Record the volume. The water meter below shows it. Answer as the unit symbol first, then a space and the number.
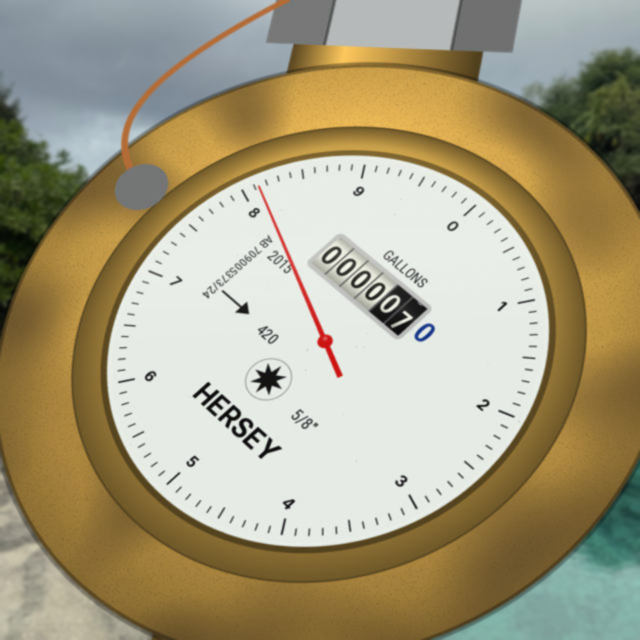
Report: gal 68.1
